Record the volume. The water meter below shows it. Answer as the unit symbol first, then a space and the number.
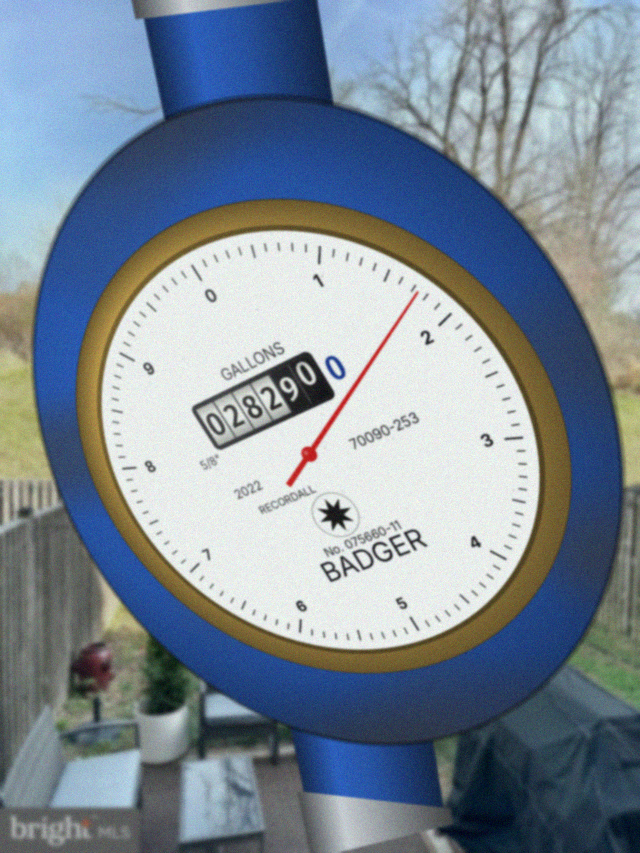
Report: gal 282901.7
